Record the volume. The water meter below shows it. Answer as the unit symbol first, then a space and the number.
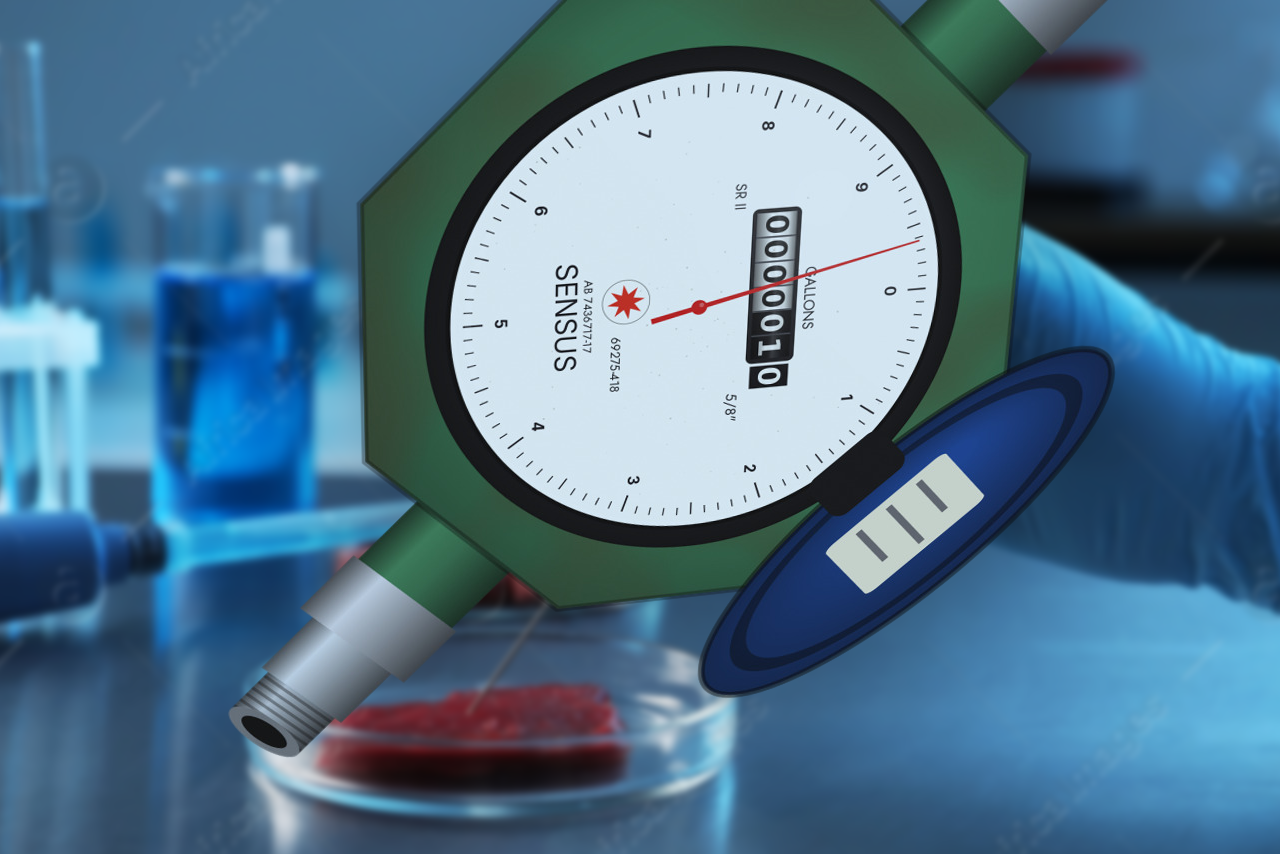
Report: gal 9.6
